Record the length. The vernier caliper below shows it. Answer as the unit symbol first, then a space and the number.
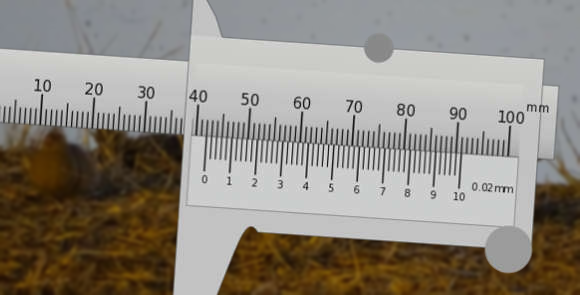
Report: mm 42.0
